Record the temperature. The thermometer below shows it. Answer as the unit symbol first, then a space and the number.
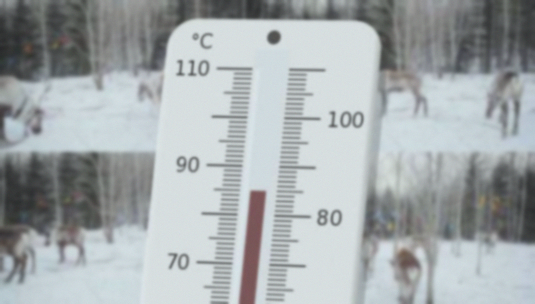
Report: °C 85
